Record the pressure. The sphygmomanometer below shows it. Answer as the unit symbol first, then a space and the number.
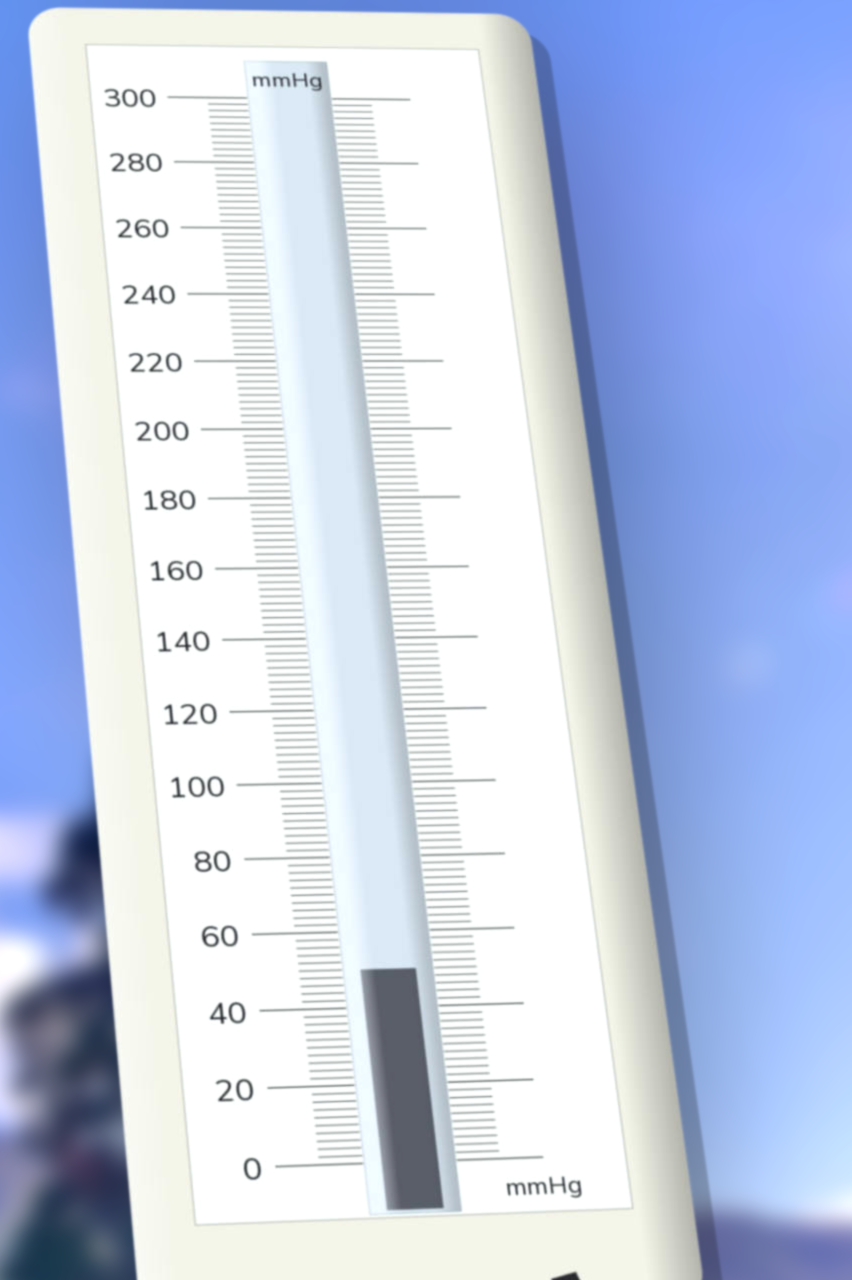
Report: mmHg 50
